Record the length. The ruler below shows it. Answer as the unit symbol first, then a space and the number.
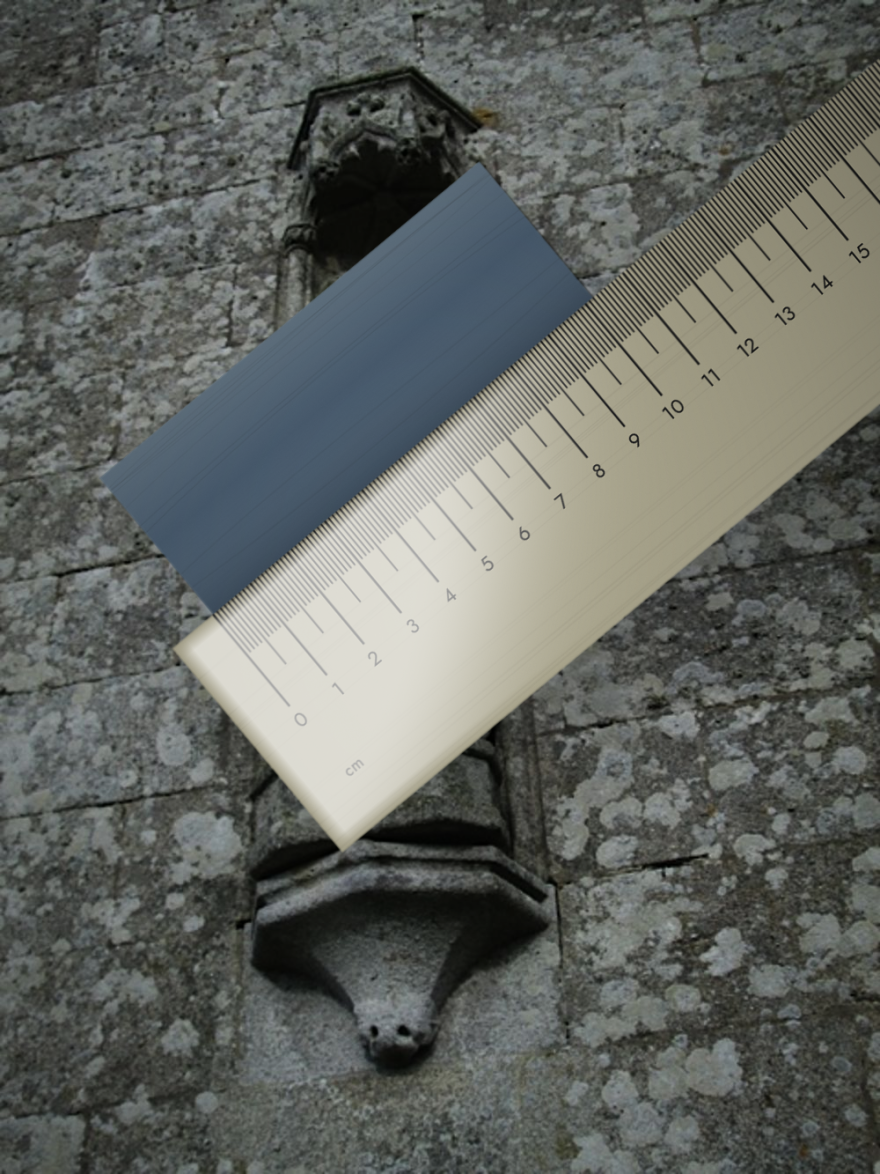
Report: cm 10.2
